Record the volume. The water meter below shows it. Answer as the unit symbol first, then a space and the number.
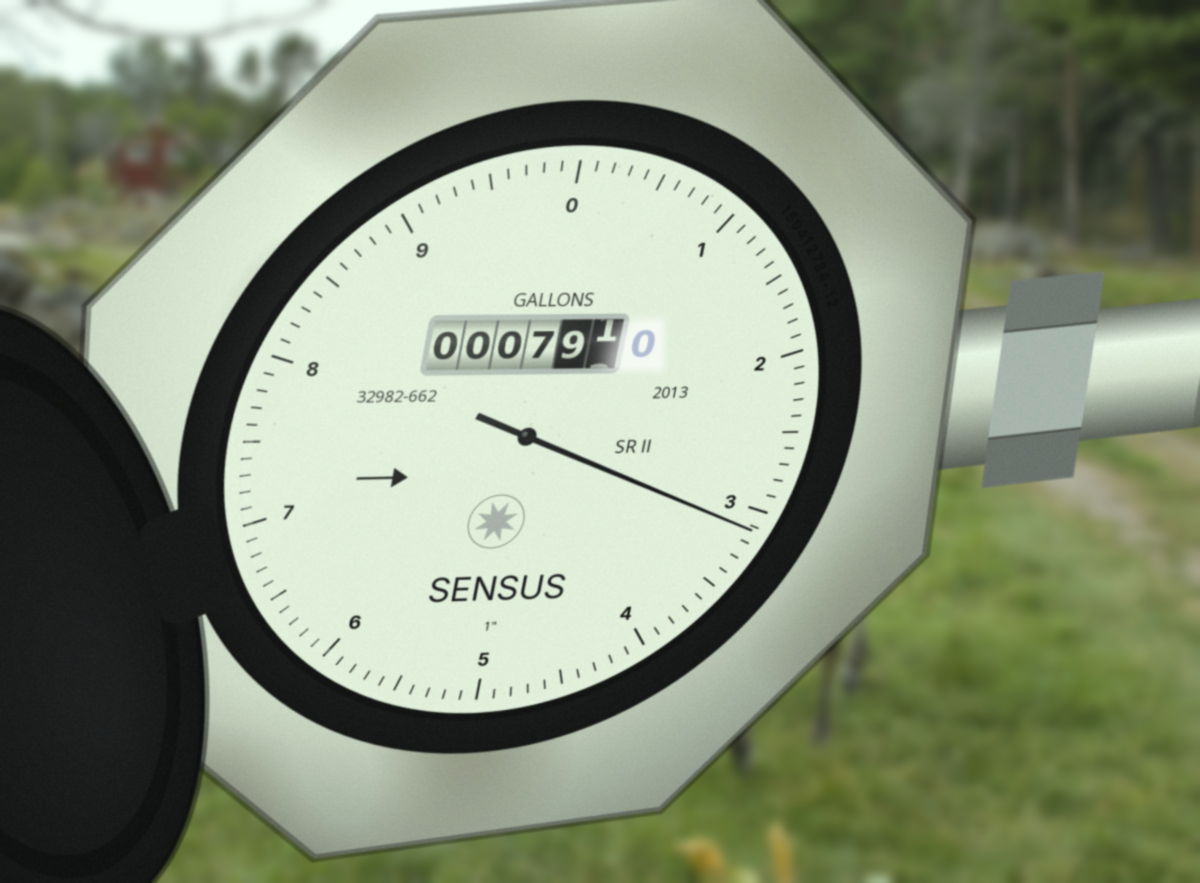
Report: gal 7913.1
